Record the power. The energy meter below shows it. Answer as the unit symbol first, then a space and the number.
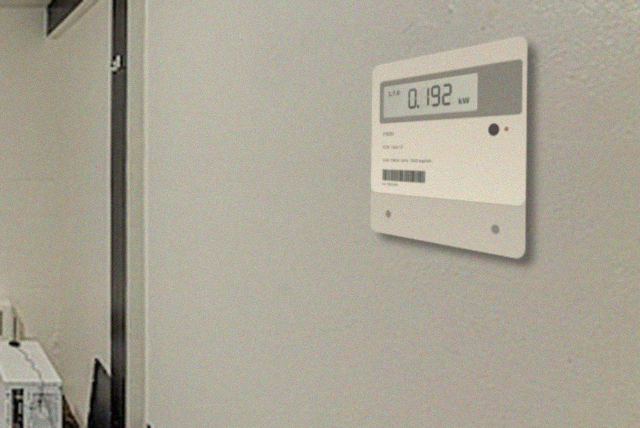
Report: kW 0.192
